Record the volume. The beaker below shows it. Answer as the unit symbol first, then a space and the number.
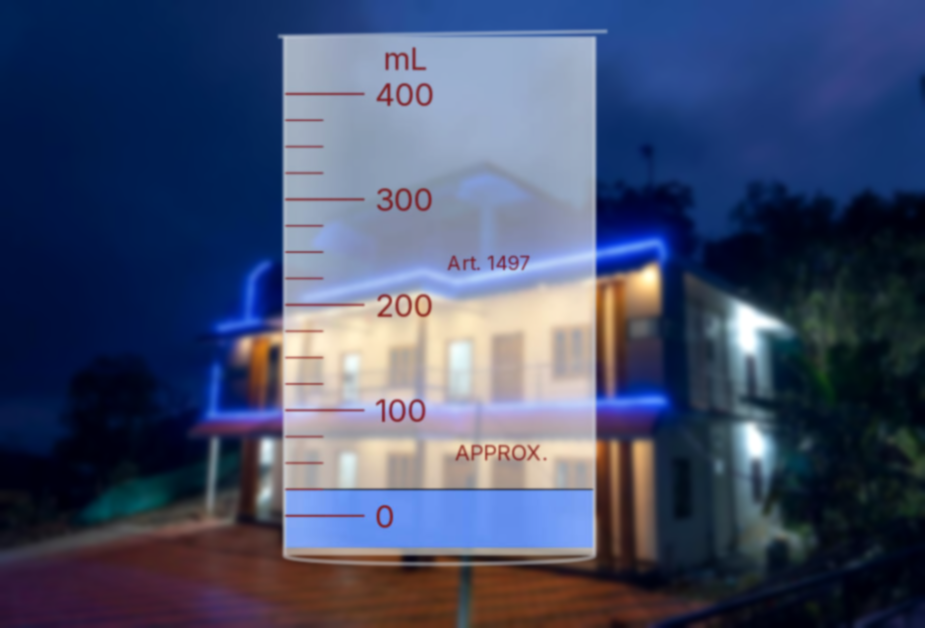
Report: mL 25
